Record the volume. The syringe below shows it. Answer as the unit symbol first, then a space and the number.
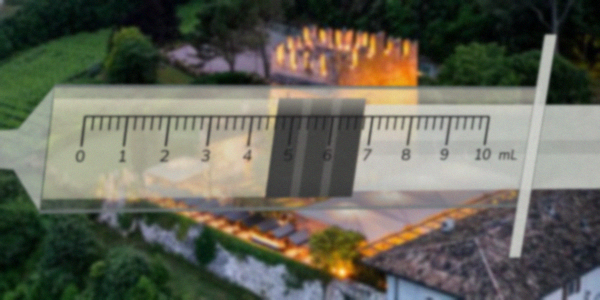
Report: mL 4.6
